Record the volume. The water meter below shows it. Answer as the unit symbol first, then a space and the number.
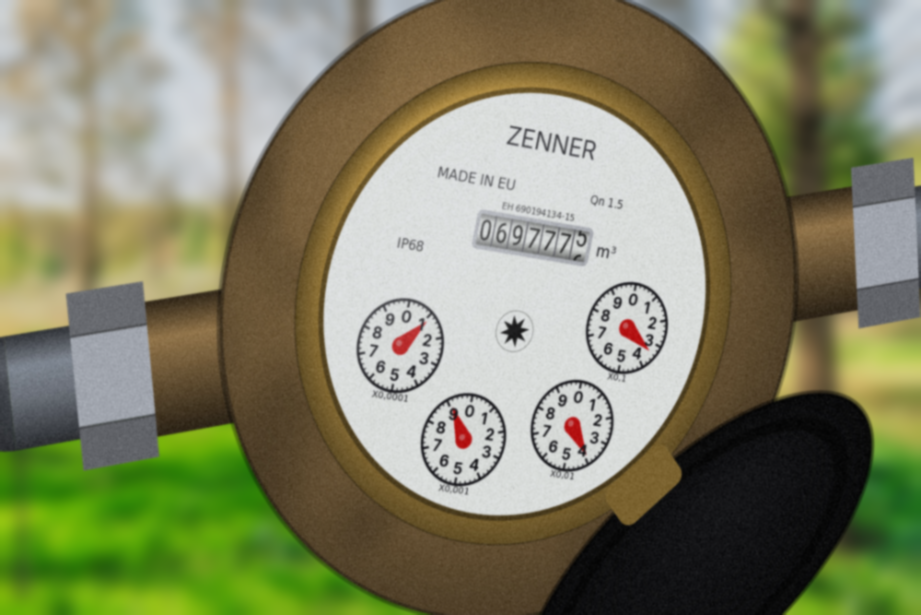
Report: m³ 697775.3391
